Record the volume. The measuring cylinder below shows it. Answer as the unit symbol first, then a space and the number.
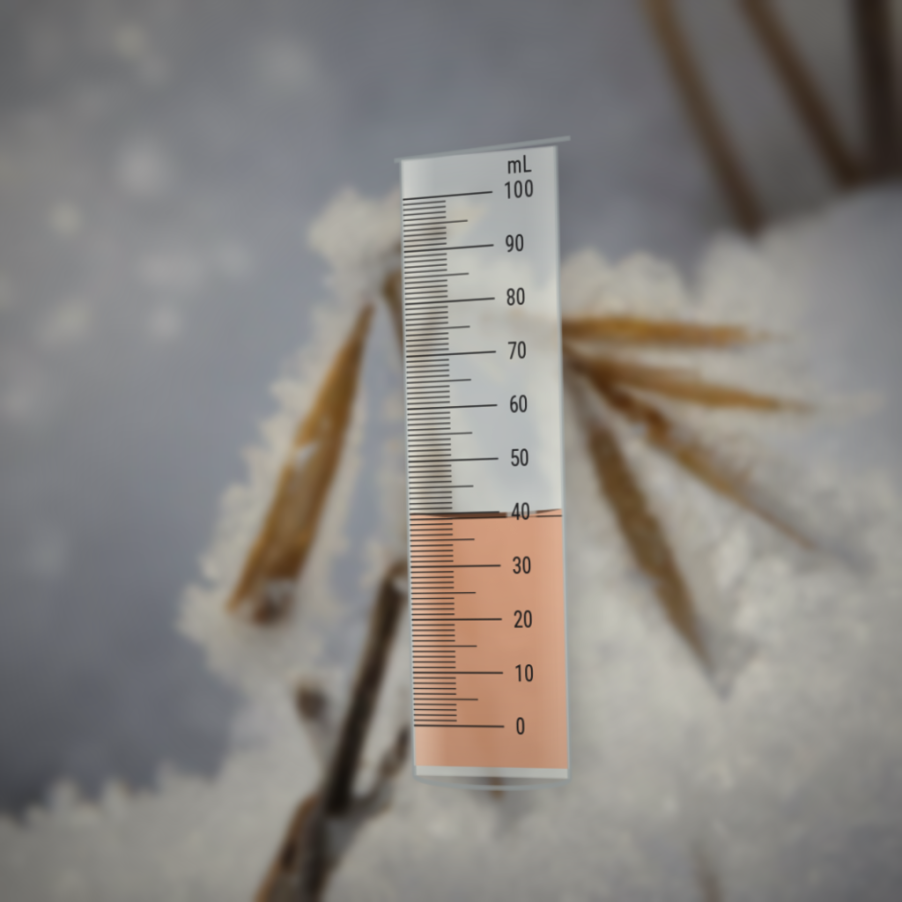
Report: mL 39
